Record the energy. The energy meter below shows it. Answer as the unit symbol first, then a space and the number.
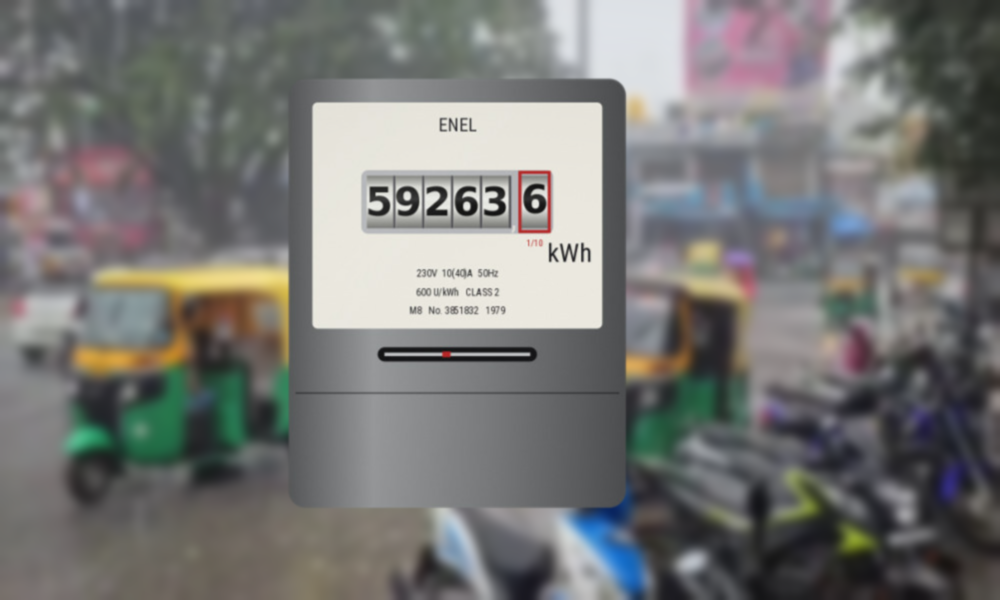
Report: kWh 59263.6
